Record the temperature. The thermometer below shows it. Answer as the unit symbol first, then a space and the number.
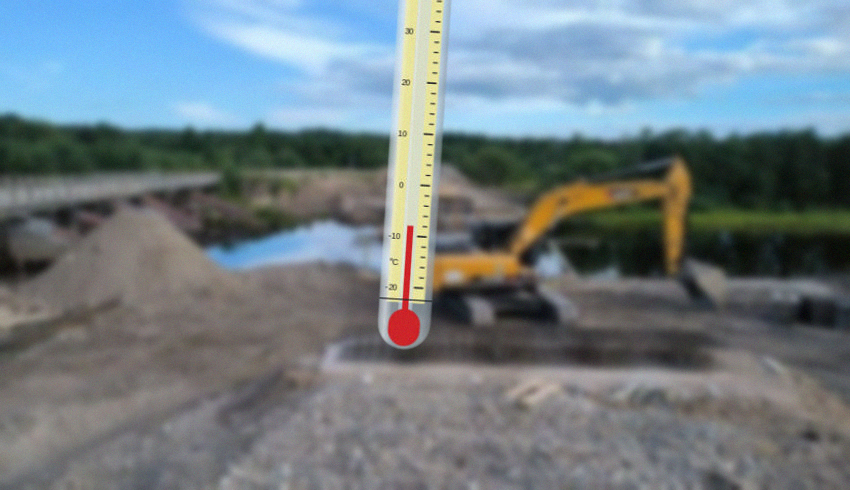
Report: °C -8
